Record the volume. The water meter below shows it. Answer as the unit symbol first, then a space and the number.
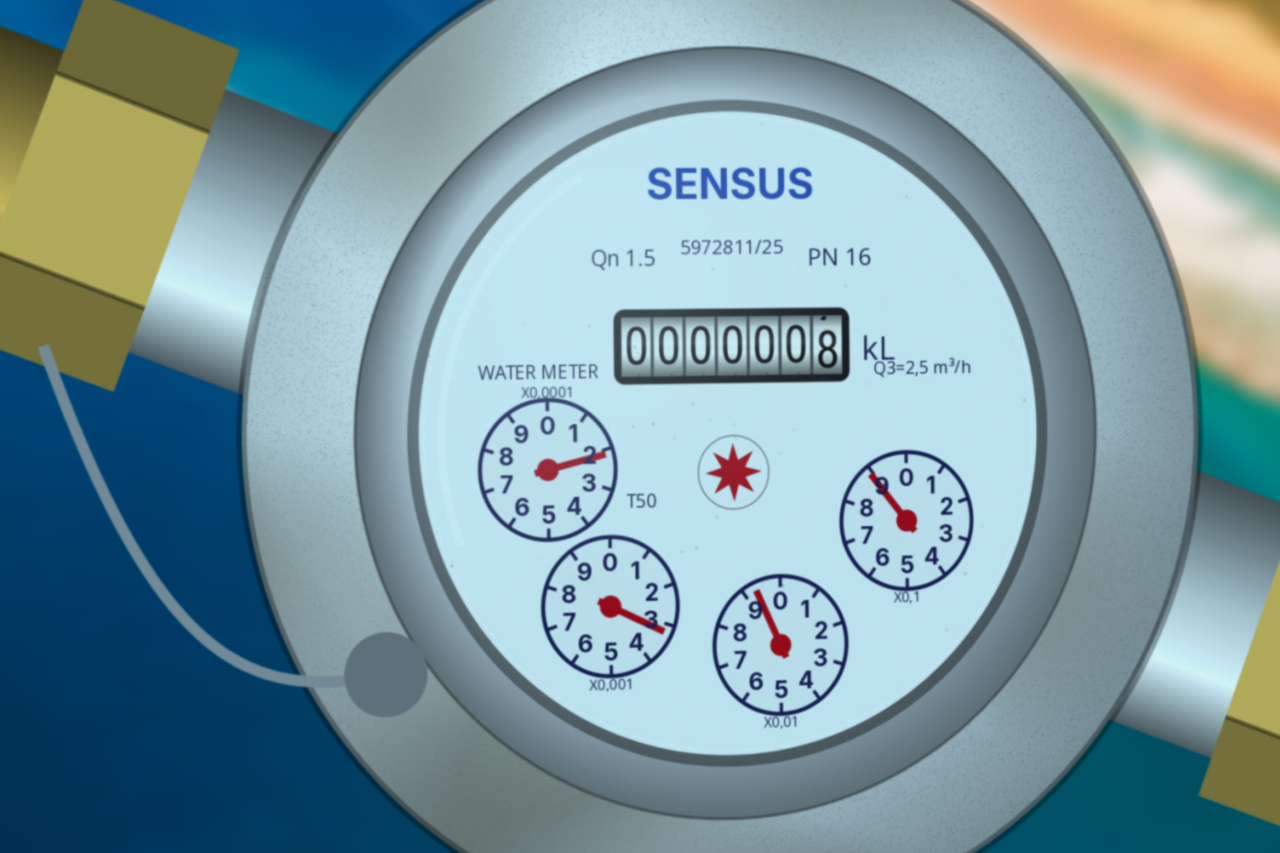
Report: kL 7.8932
